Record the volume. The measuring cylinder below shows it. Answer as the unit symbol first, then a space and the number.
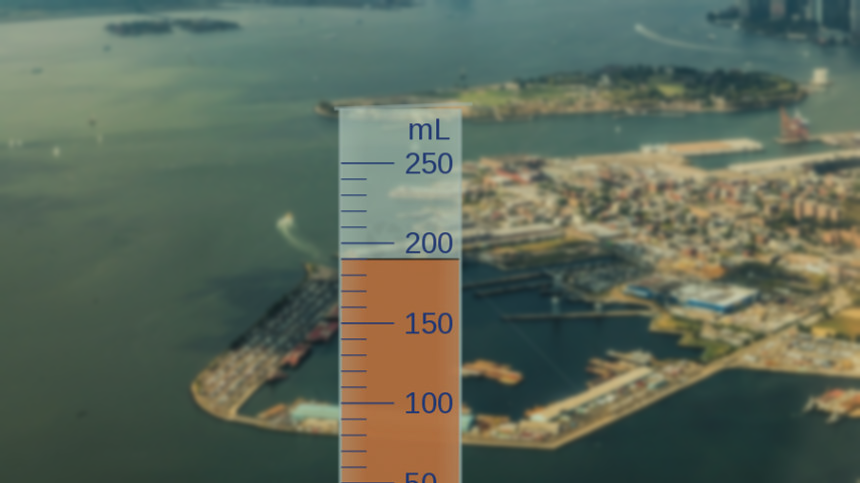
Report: mL 190
